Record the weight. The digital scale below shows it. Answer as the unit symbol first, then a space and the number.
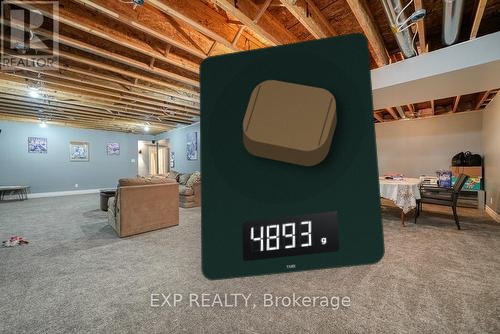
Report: g 4893
